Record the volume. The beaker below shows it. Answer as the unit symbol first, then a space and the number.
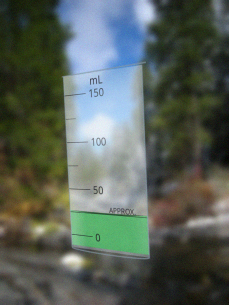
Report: mL 25
